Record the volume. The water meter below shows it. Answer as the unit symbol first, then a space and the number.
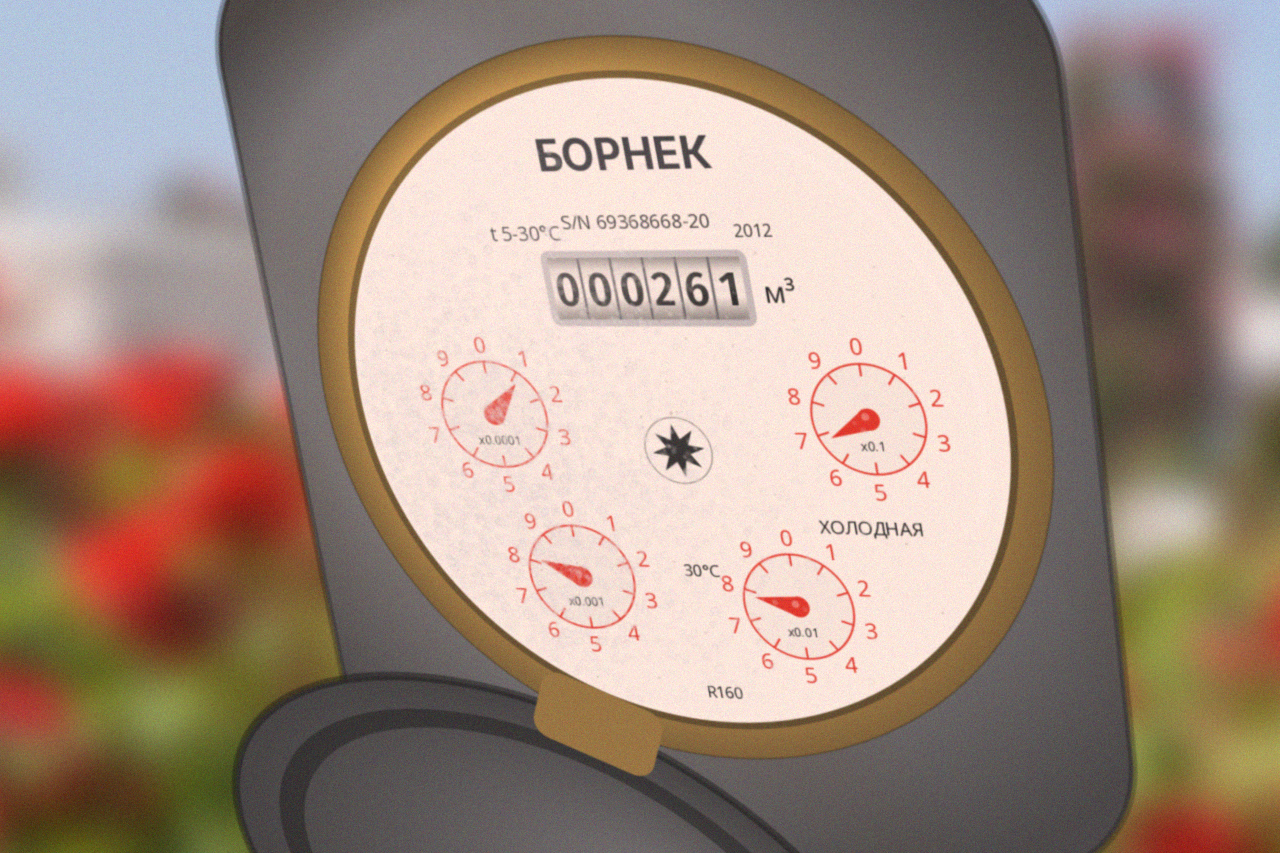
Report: m³ 261.6781
